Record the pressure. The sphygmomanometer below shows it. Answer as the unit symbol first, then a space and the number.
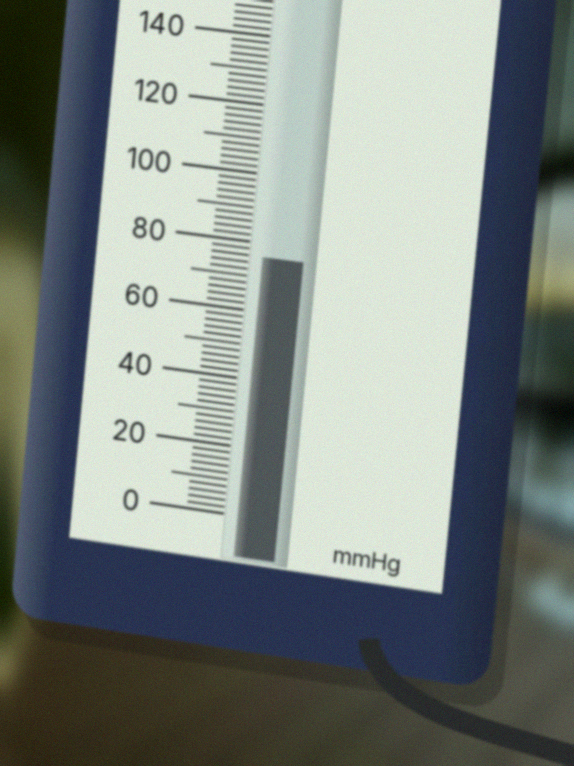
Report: mmHg 76
